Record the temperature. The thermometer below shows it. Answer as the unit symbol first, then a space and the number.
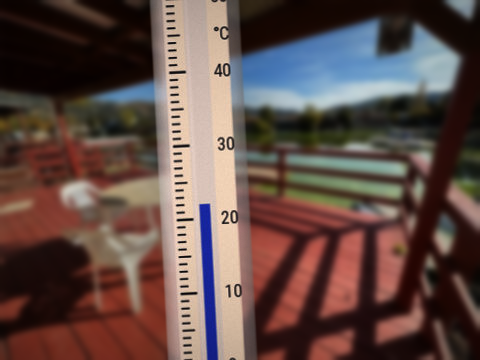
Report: °C 22
